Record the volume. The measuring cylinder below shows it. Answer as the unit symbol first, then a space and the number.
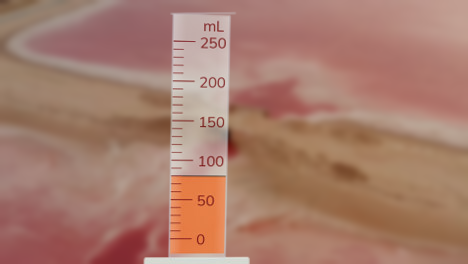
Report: mL 80
